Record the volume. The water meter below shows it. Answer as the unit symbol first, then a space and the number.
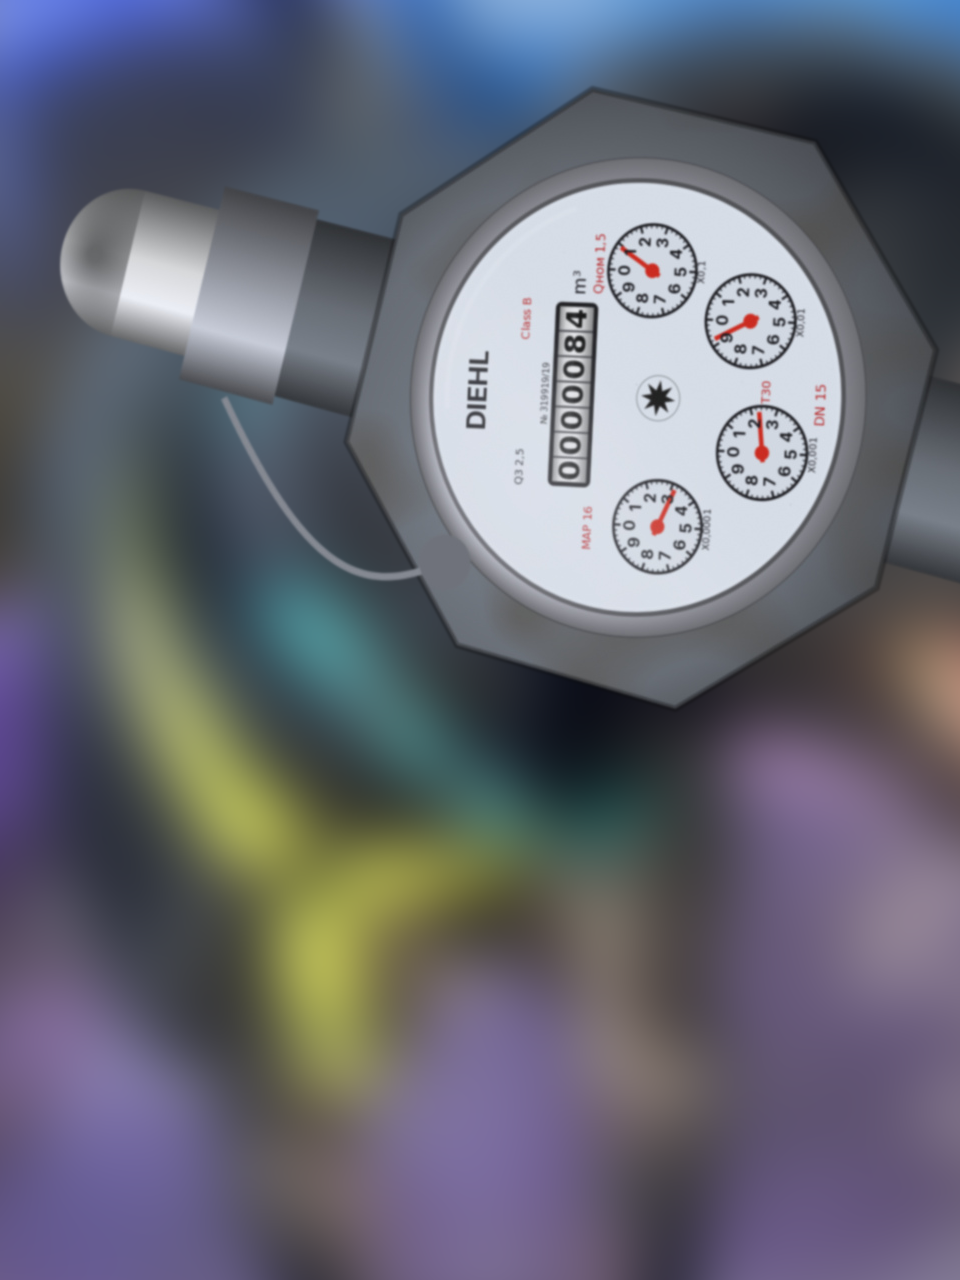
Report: m³ 84.0923
